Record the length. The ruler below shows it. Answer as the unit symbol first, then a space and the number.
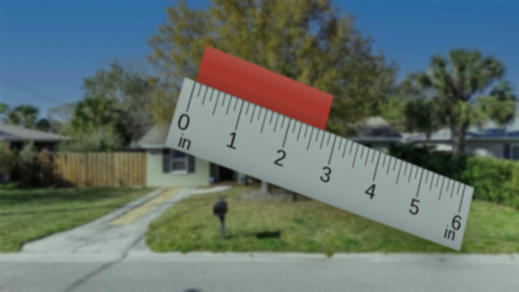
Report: in 2.75
